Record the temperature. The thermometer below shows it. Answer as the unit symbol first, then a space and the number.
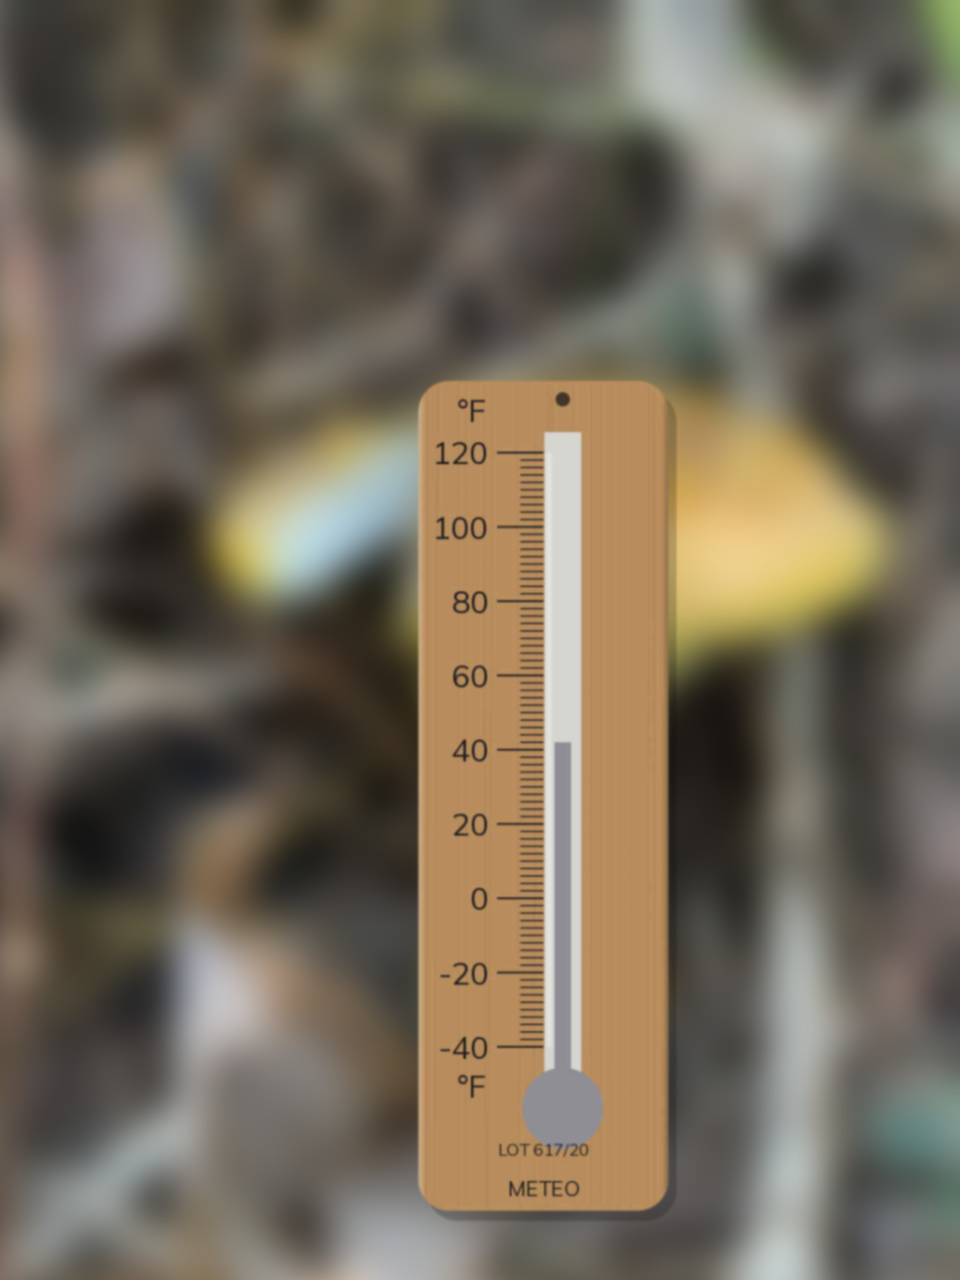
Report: °F 42
